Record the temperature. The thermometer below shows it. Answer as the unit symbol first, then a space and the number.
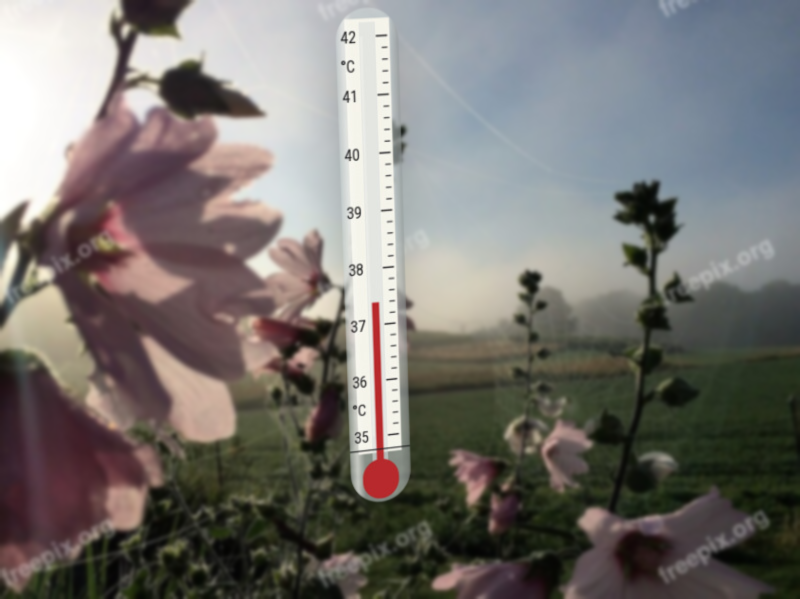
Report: °C 37.4
